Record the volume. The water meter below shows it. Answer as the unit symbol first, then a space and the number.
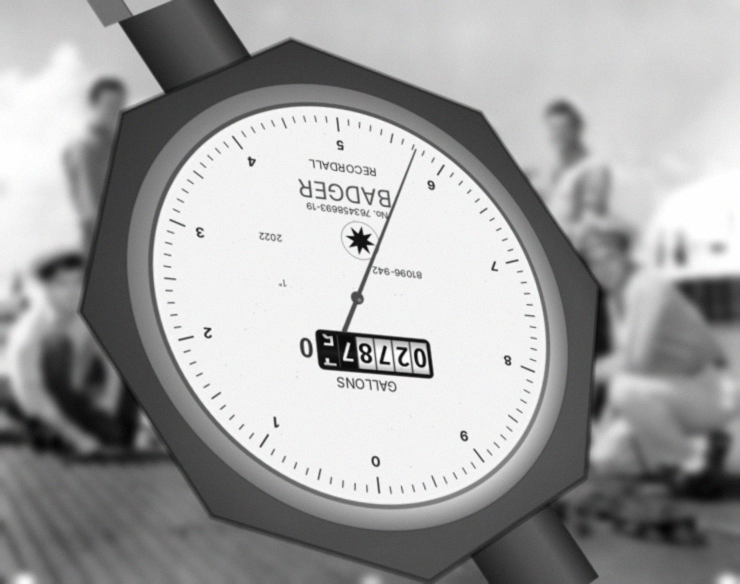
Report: gal 278745.7
